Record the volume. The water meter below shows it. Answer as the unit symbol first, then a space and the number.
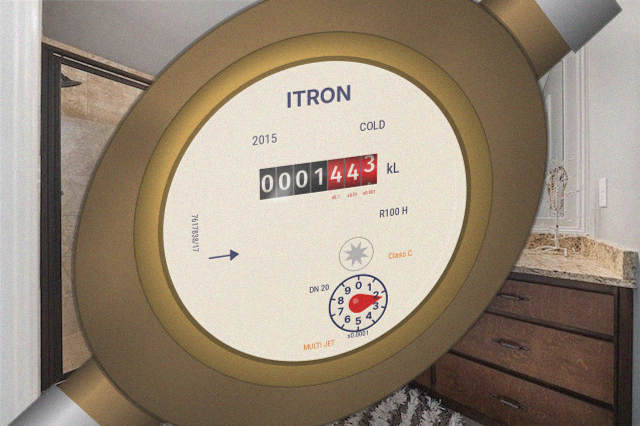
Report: kL 1.4432
